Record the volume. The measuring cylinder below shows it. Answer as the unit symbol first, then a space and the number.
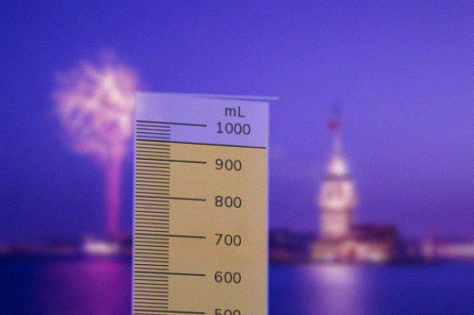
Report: mL 950
